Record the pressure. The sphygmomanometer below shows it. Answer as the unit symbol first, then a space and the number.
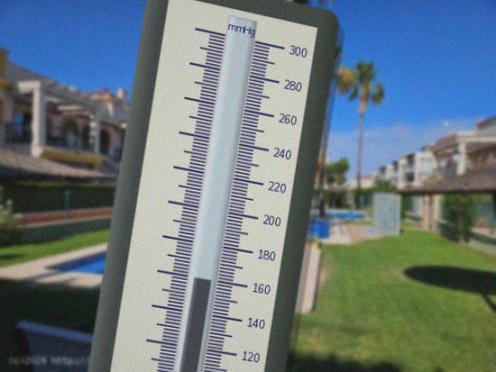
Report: mmHg 160
